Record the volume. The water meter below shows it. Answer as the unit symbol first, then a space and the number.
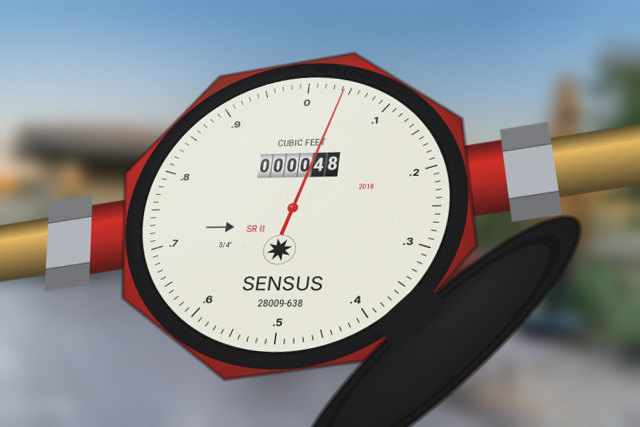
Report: ft³ 48.04
